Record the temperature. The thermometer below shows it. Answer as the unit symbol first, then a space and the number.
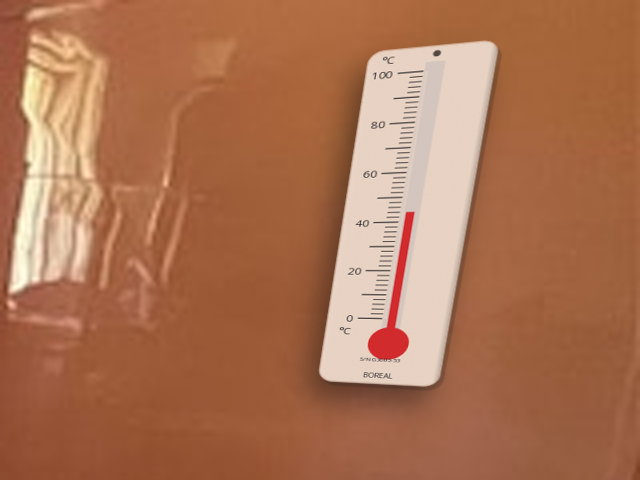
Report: °C 44
